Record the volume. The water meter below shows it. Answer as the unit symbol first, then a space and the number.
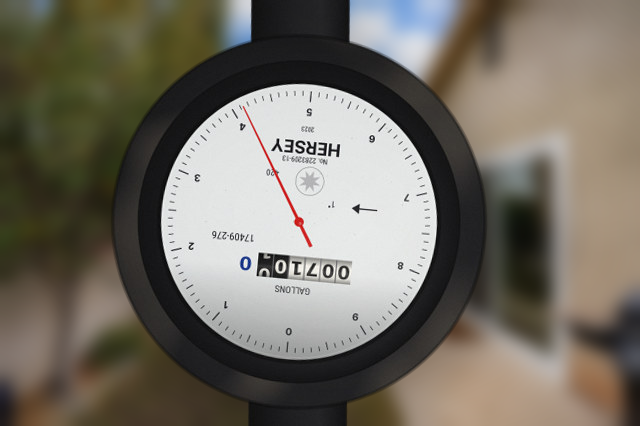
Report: gal 71004.1
